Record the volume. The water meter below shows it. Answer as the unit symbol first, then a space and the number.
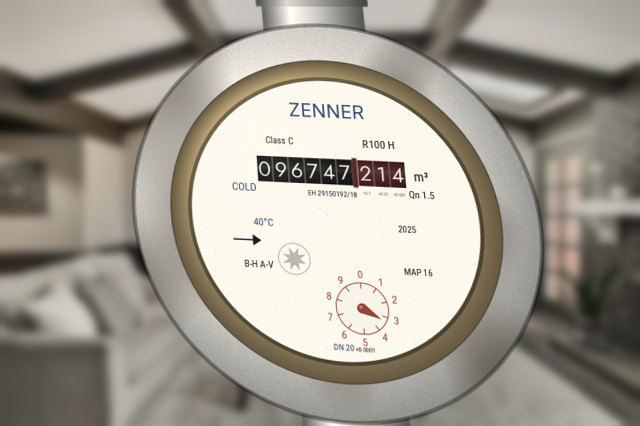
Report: m³ 96747.2143
